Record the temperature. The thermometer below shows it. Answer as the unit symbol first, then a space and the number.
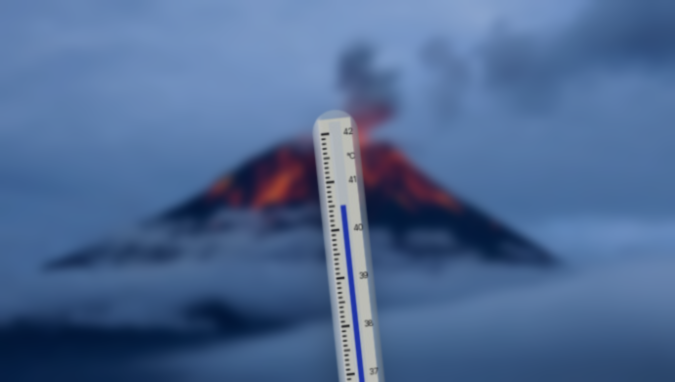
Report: °C 40.5
